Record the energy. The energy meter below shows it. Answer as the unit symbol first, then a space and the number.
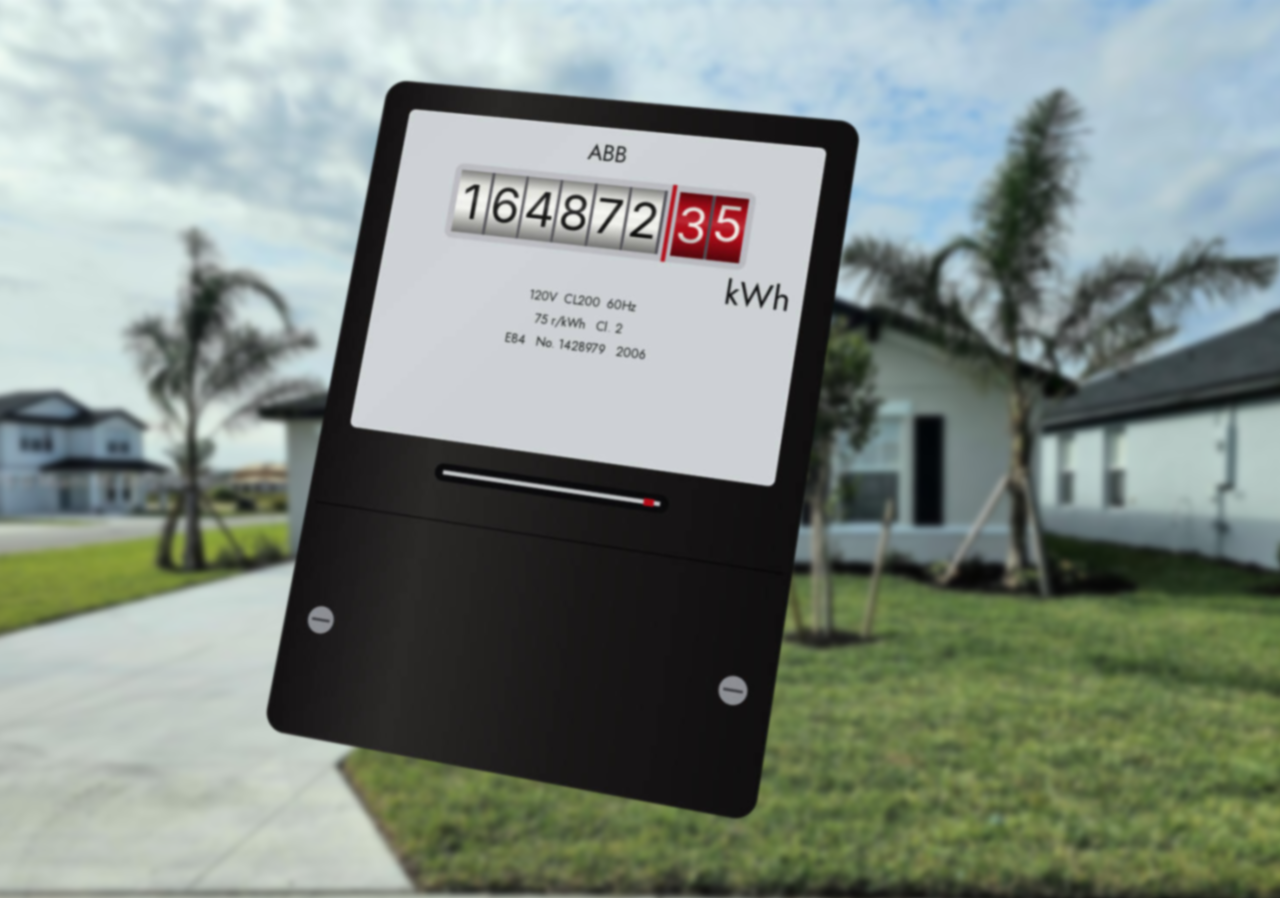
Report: kWh 164872.35
